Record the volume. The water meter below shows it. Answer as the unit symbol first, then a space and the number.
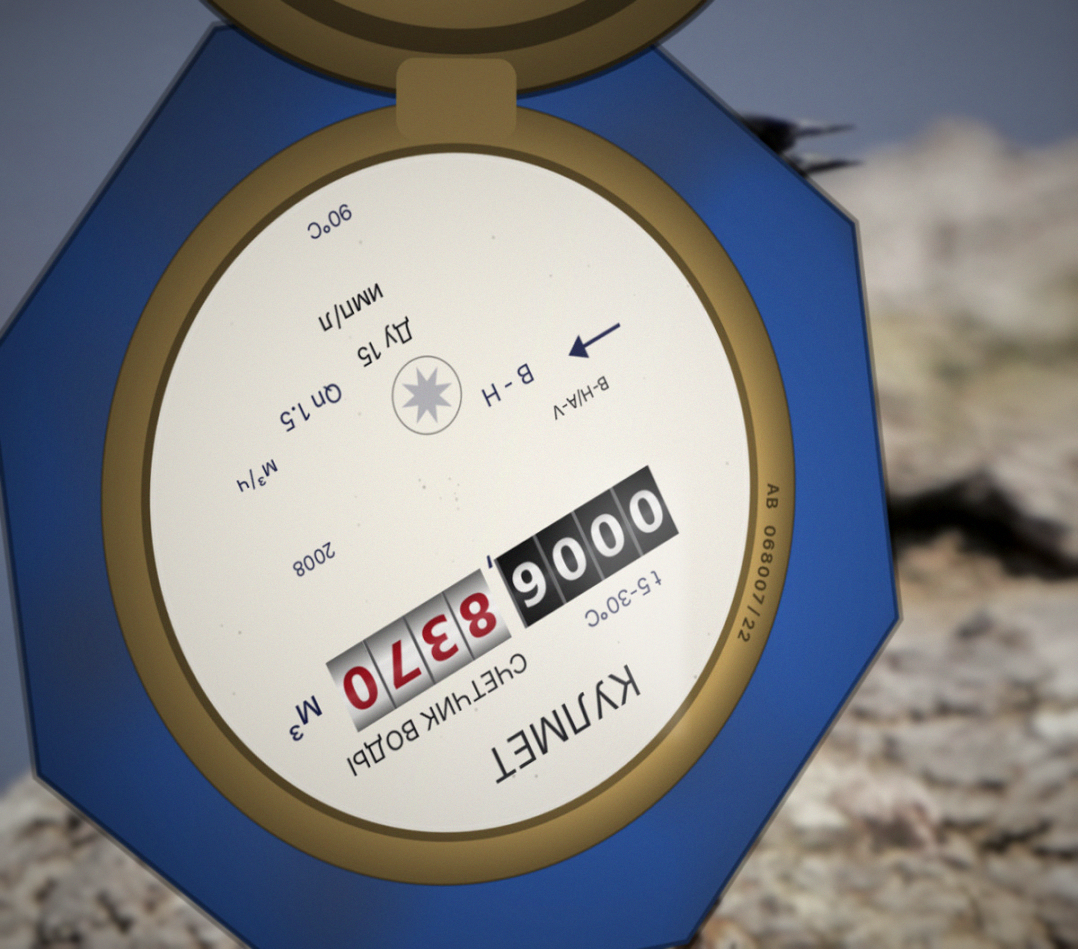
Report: m³ 6.8370
